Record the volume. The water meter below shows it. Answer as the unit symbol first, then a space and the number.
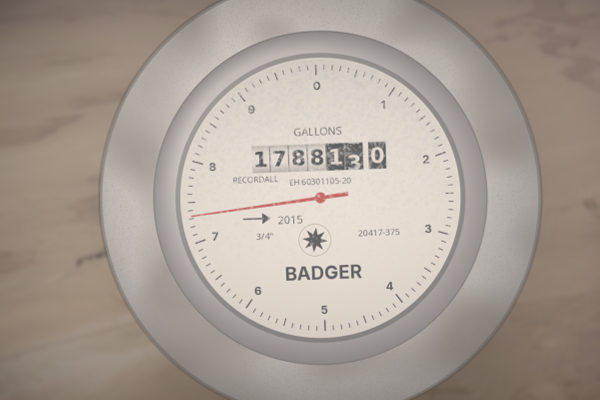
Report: gal 1788127.3
